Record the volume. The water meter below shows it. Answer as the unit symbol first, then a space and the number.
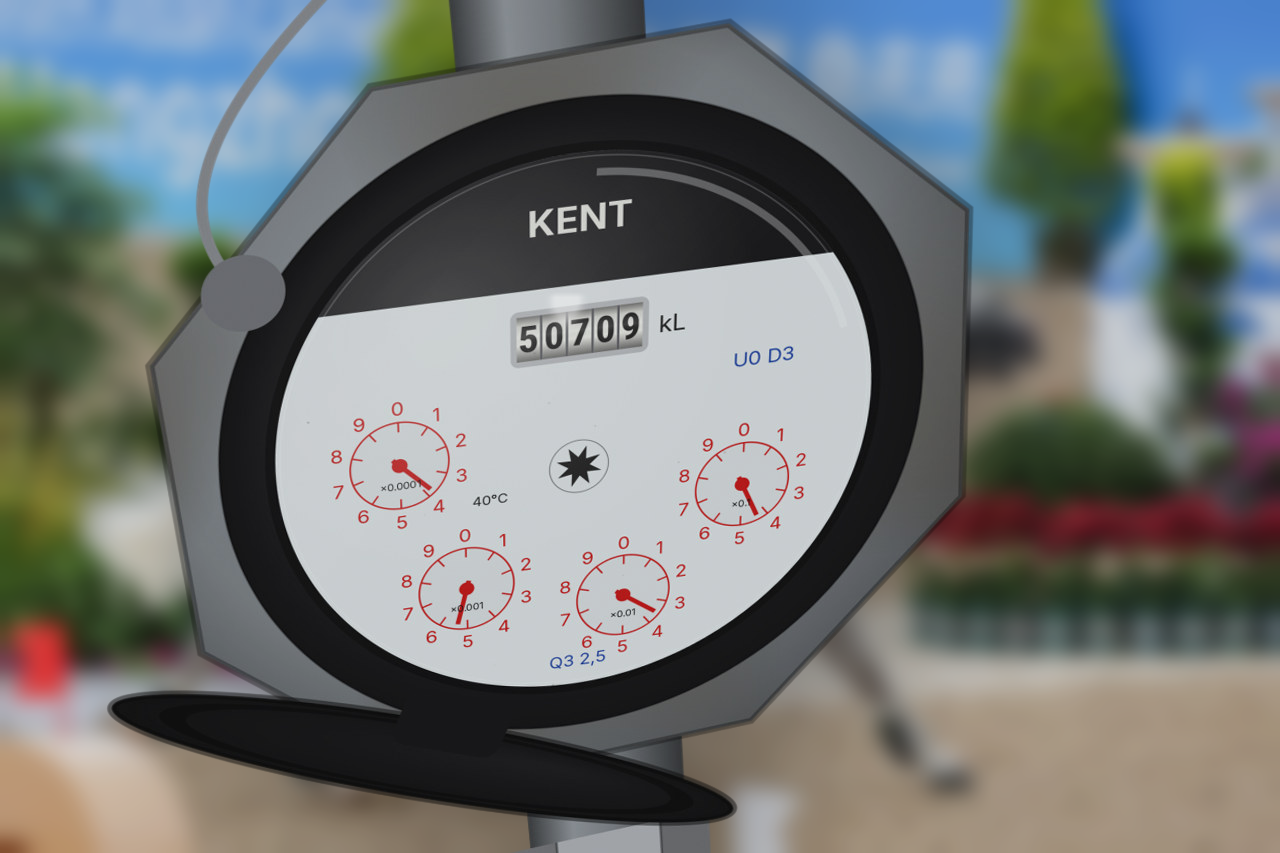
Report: kL 50709.4353
